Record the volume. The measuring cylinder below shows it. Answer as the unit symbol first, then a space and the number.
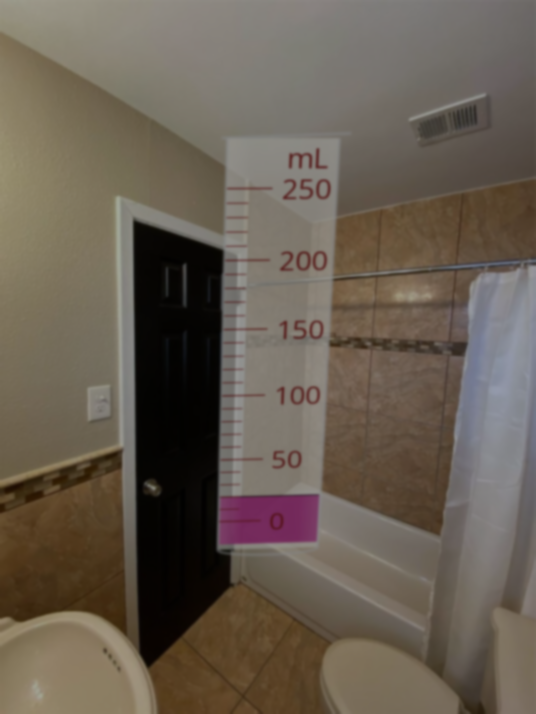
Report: mL 20
